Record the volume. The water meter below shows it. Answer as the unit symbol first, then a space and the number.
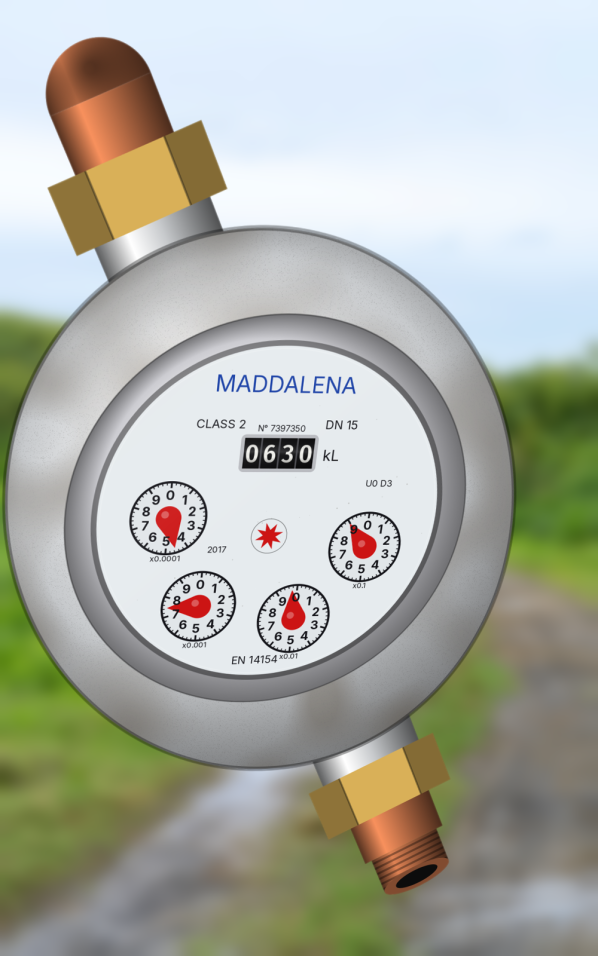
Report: kL 630.8974
